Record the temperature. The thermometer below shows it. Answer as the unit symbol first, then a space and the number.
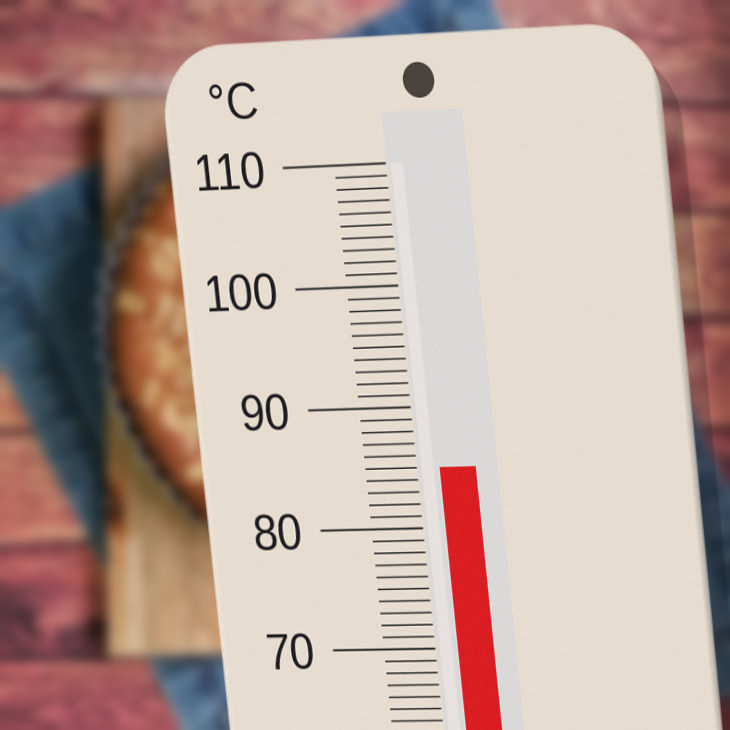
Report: °C 85
